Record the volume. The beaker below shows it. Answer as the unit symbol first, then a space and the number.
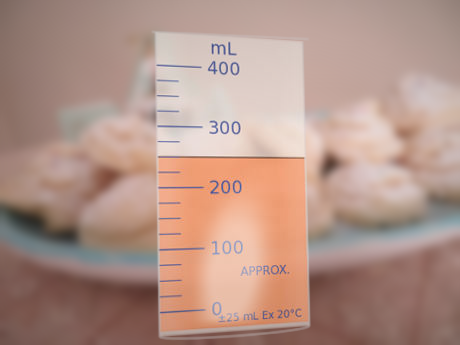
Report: mL 250
